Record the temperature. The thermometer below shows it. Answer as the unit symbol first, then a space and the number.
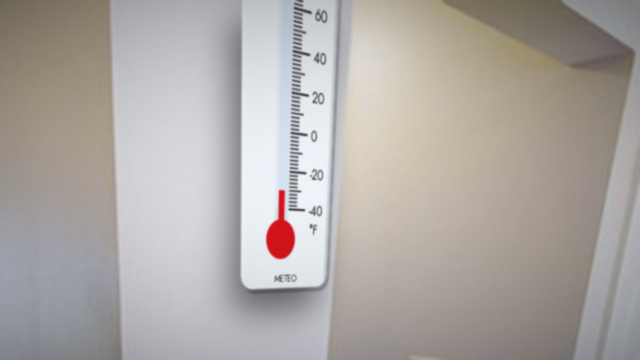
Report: °F -30
